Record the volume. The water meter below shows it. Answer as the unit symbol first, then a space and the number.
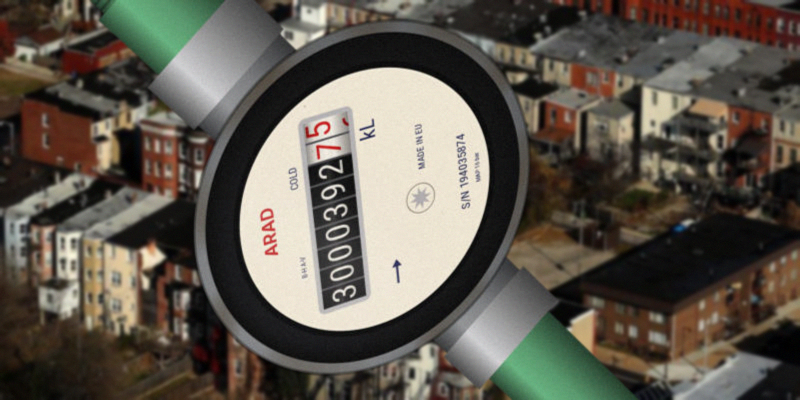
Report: kL 3000392.75
